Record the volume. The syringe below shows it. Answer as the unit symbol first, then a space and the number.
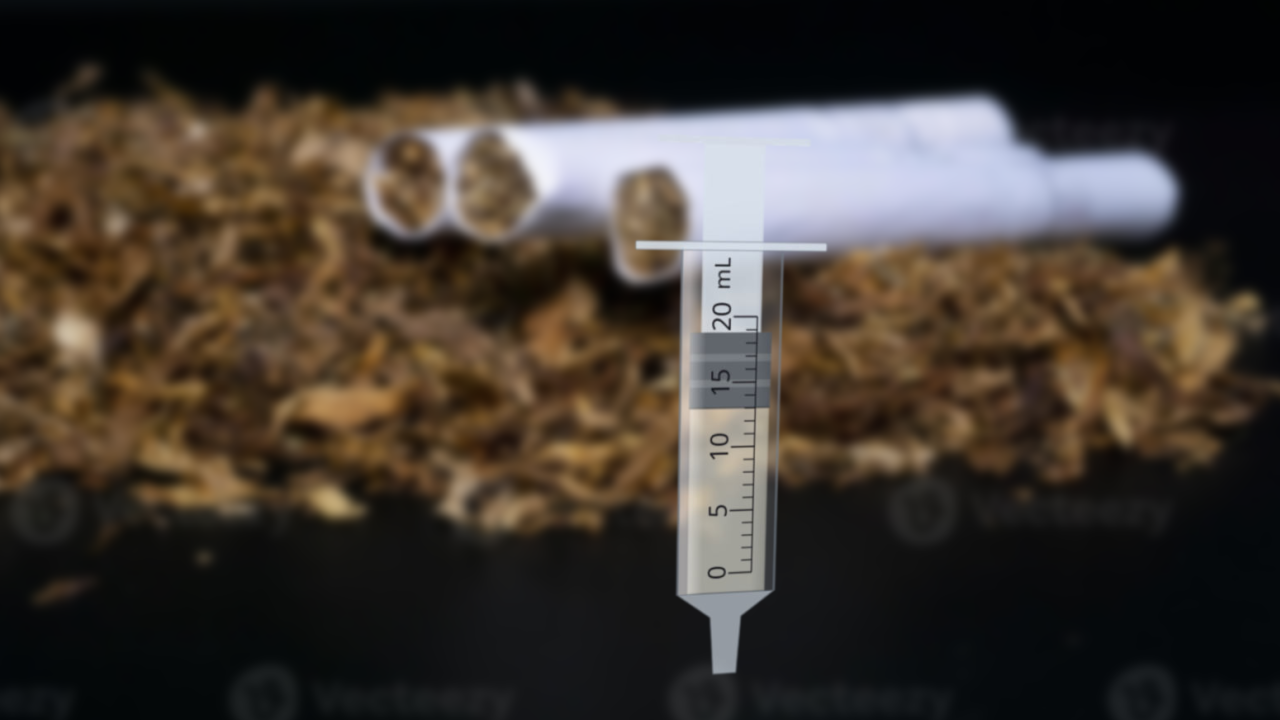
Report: mL 13
